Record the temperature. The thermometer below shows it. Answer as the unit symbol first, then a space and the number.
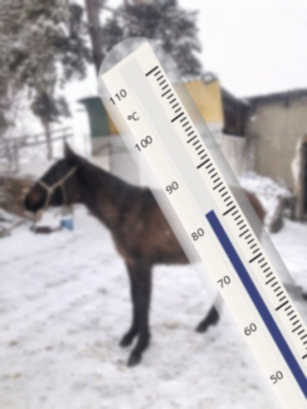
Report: °C 82
